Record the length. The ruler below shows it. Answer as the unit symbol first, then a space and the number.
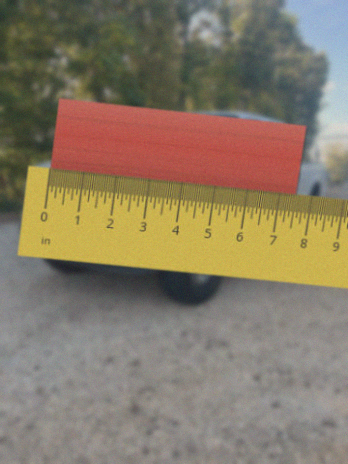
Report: in 7.5
